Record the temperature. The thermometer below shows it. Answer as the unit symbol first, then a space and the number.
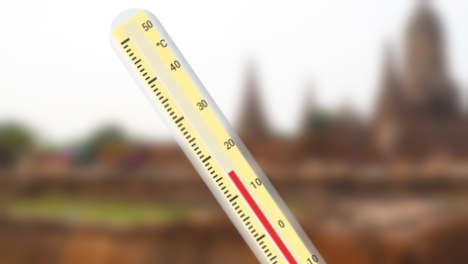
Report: °C 15
